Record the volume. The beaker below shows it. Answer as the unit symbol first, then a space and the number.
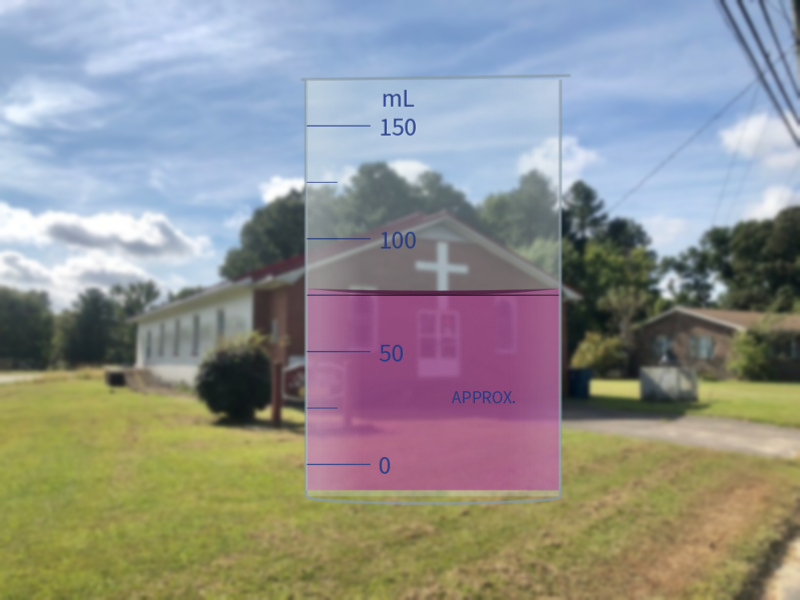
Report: mL 75
